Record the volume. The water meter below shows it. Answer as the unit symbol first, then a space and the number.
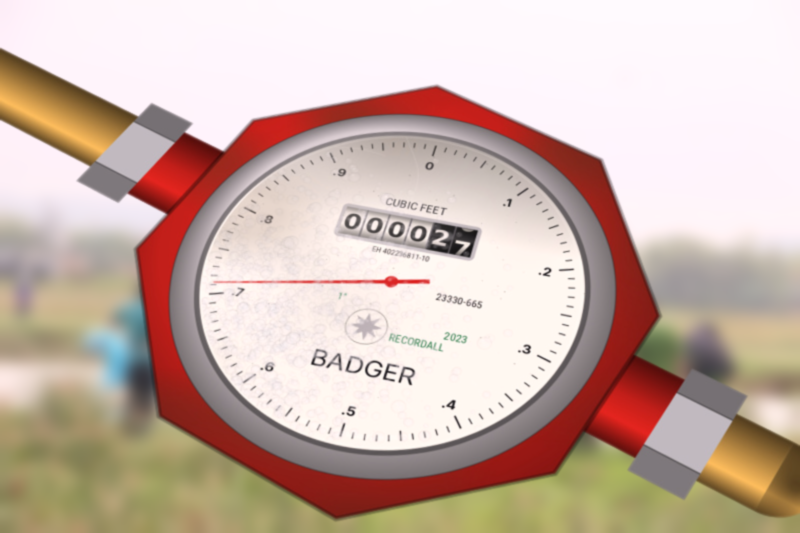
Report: ft³ 26.71
